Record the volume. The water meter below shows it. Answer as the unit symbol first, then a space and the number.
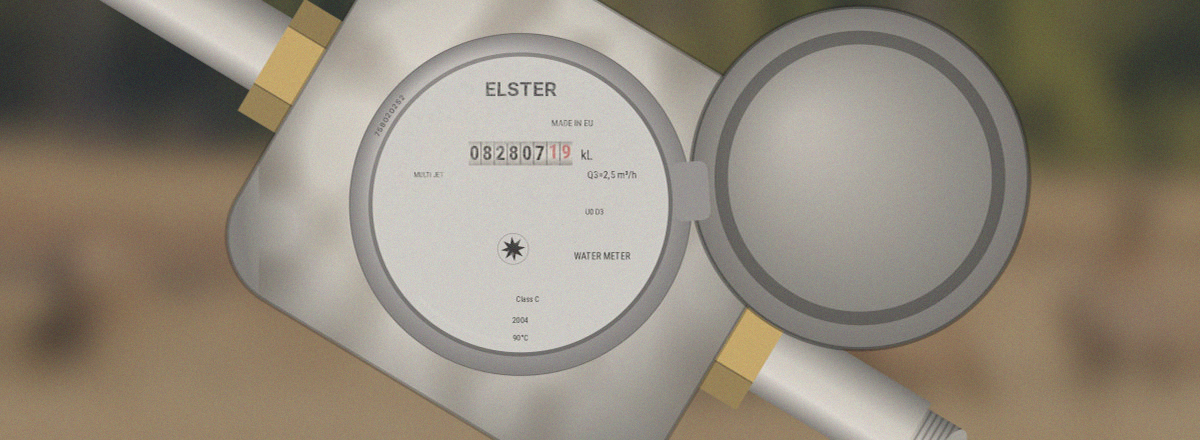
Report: kL 82807.19
